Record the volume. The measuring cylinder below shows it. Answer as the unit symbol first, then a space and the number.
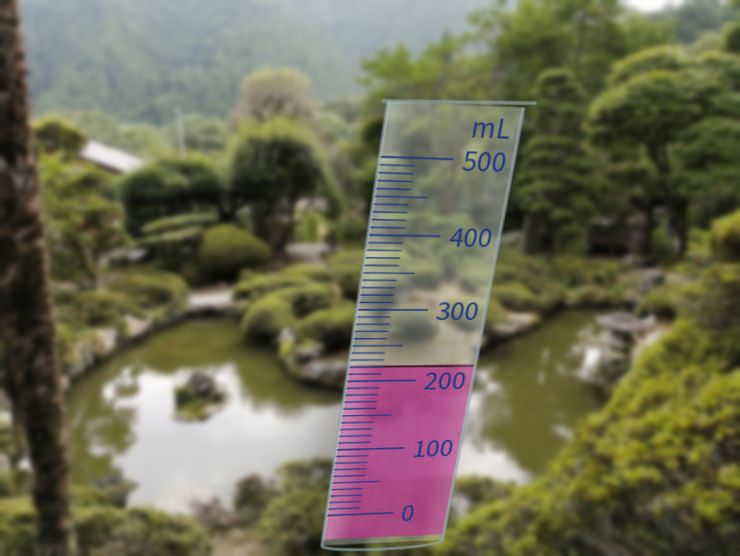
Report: mL 220
